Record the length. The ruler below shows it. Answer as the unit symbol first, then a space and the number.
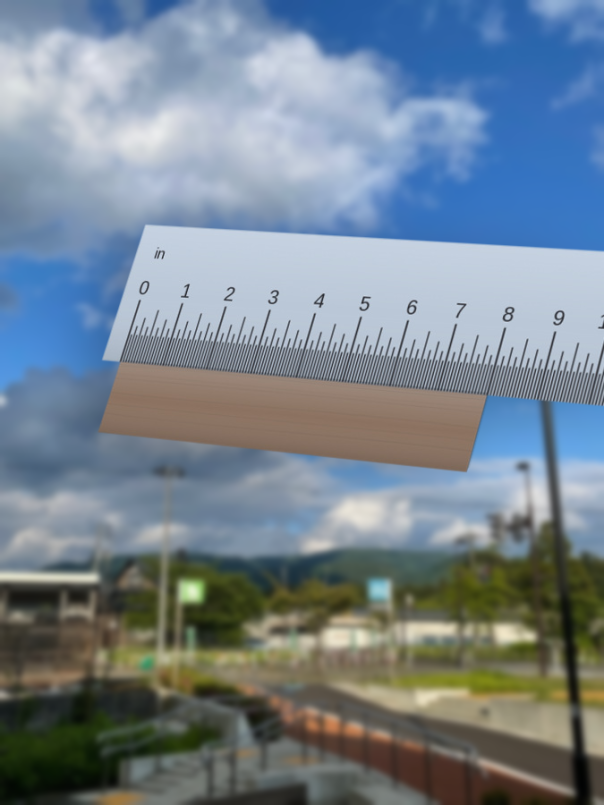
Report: in 8
